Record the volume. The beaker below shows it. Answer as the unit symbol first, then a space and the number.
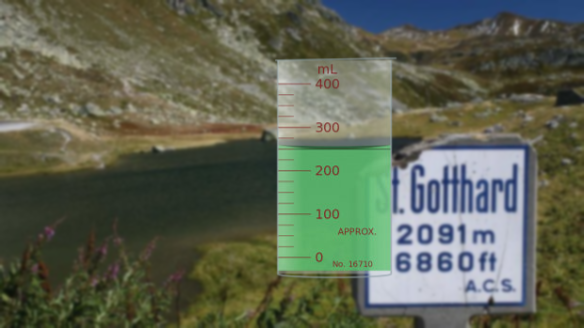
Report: mL 250
